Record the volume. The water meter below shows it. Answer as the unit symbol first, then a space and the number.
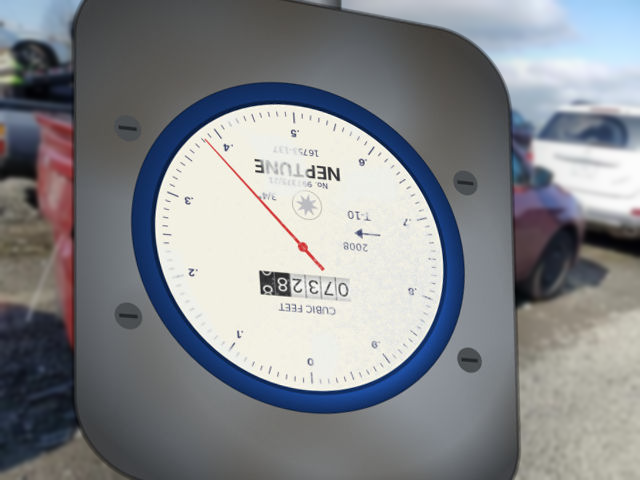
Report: ft³ 73288.38
